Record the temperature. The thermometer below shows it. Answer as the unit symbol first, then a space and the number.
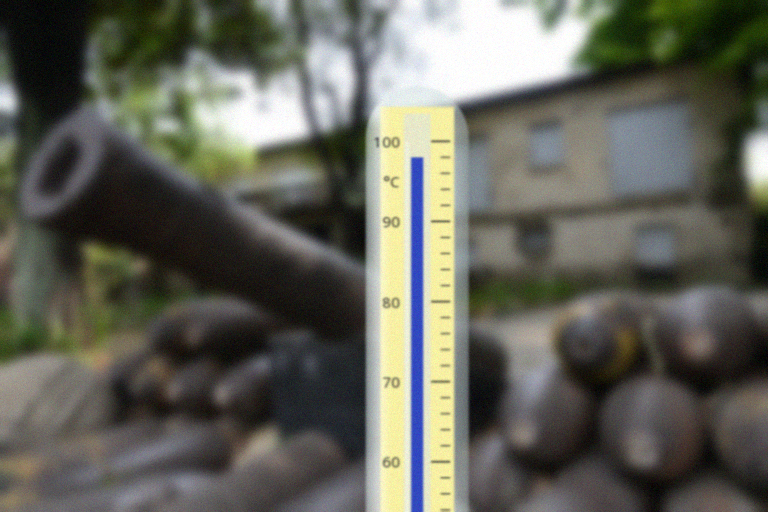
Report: °C 98
